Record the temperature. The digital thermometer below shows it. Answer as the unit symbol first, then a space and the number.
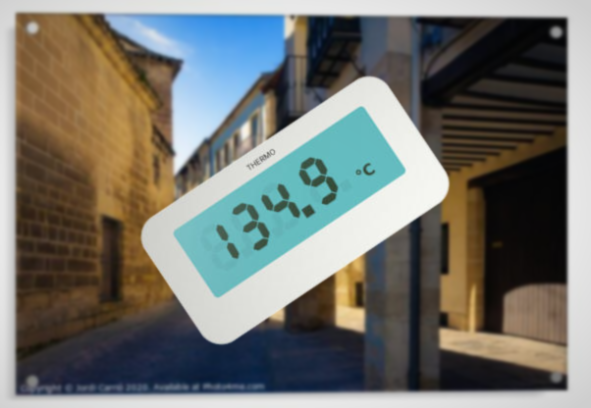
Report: °C 134.9
